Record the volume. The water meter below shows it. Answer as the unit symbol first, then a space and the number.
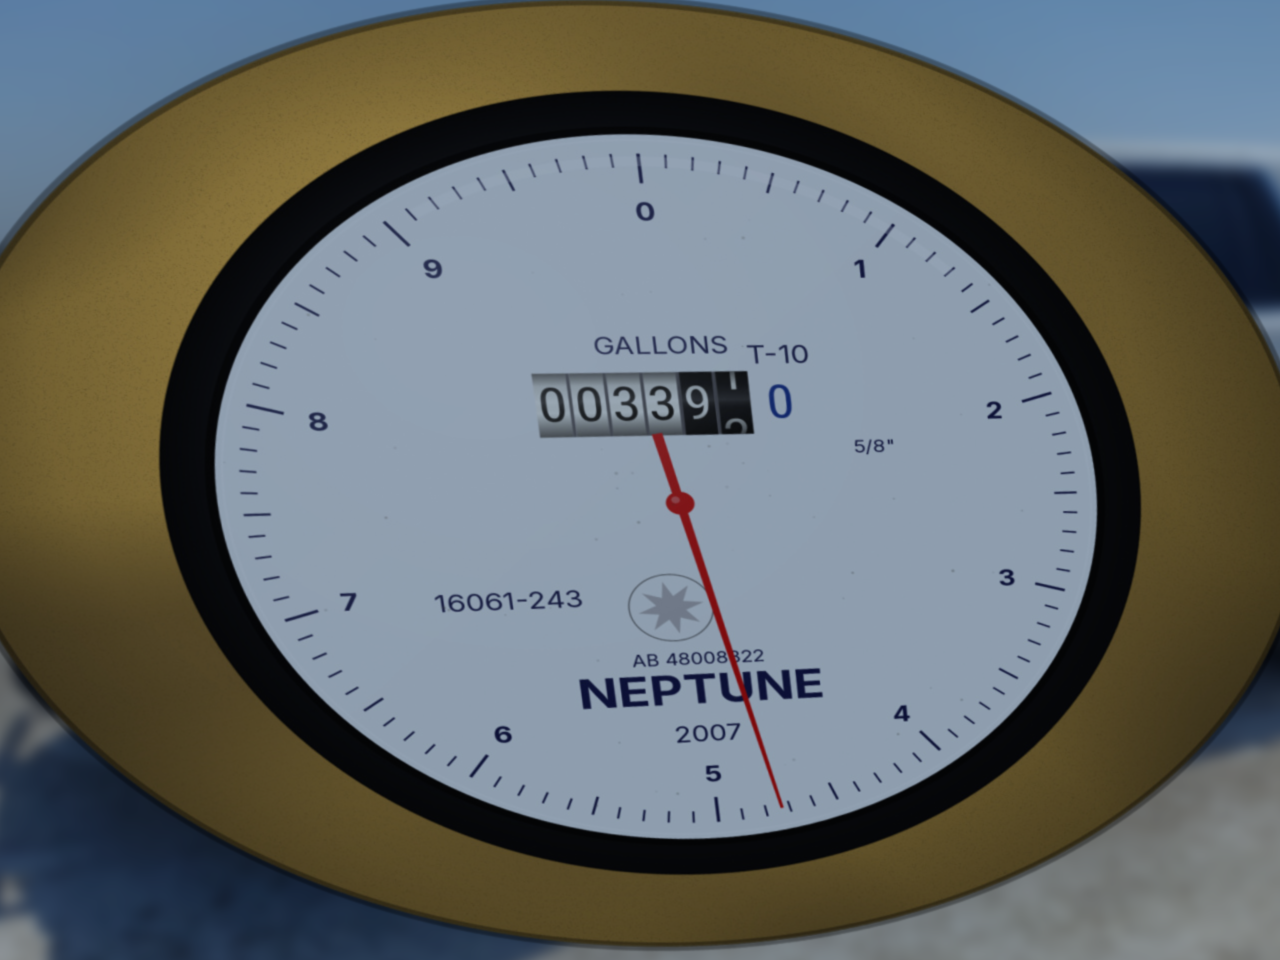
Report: gal 33914.7
